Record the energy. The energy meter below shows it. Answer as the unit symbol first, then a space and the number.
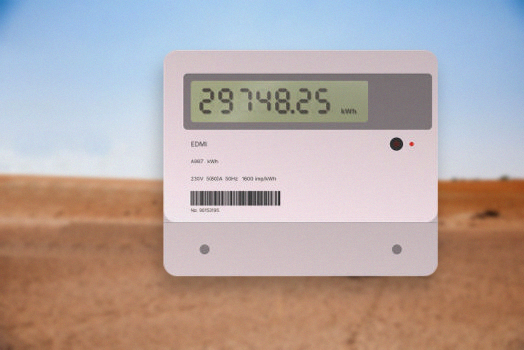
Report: kWh 29748.25
